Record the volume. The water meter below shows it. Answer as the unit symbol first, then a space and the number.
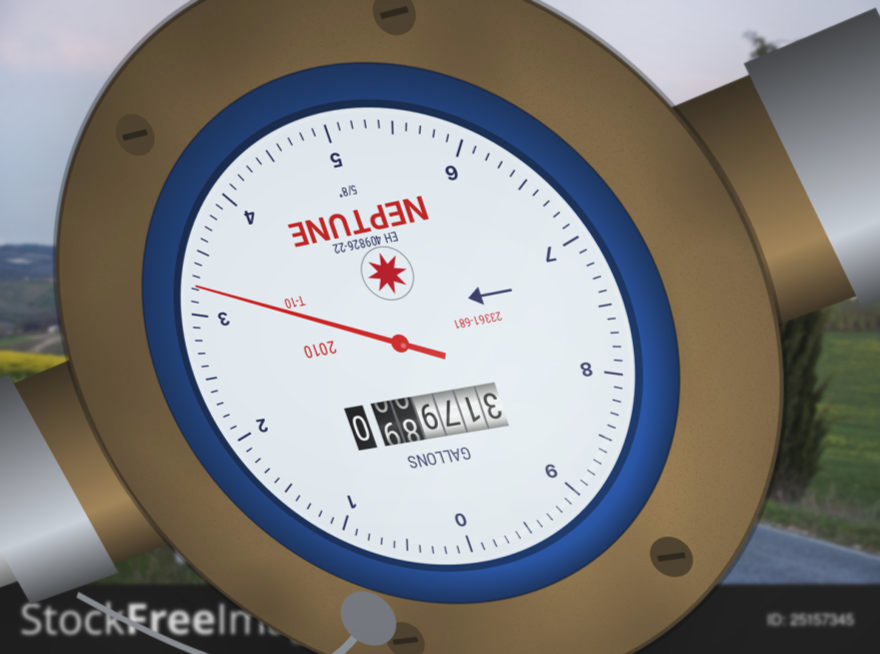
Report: gal 3179893.2
